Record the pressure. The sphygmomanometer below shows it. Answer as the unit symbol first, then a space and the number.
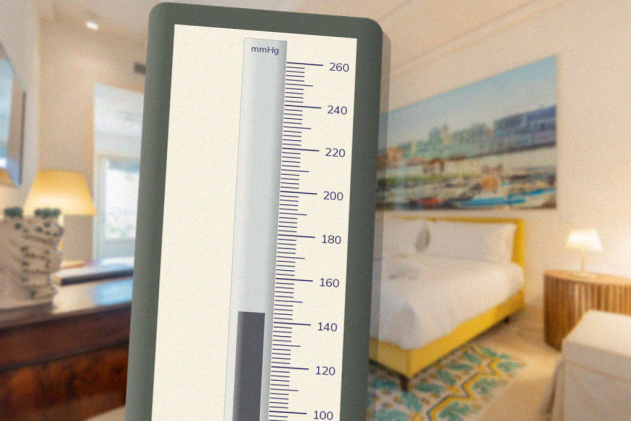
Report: mmHg 144
